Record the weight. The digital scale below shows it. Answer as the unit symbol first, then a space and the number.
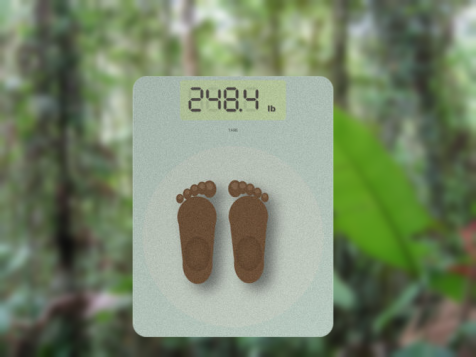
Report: lb 248.4
